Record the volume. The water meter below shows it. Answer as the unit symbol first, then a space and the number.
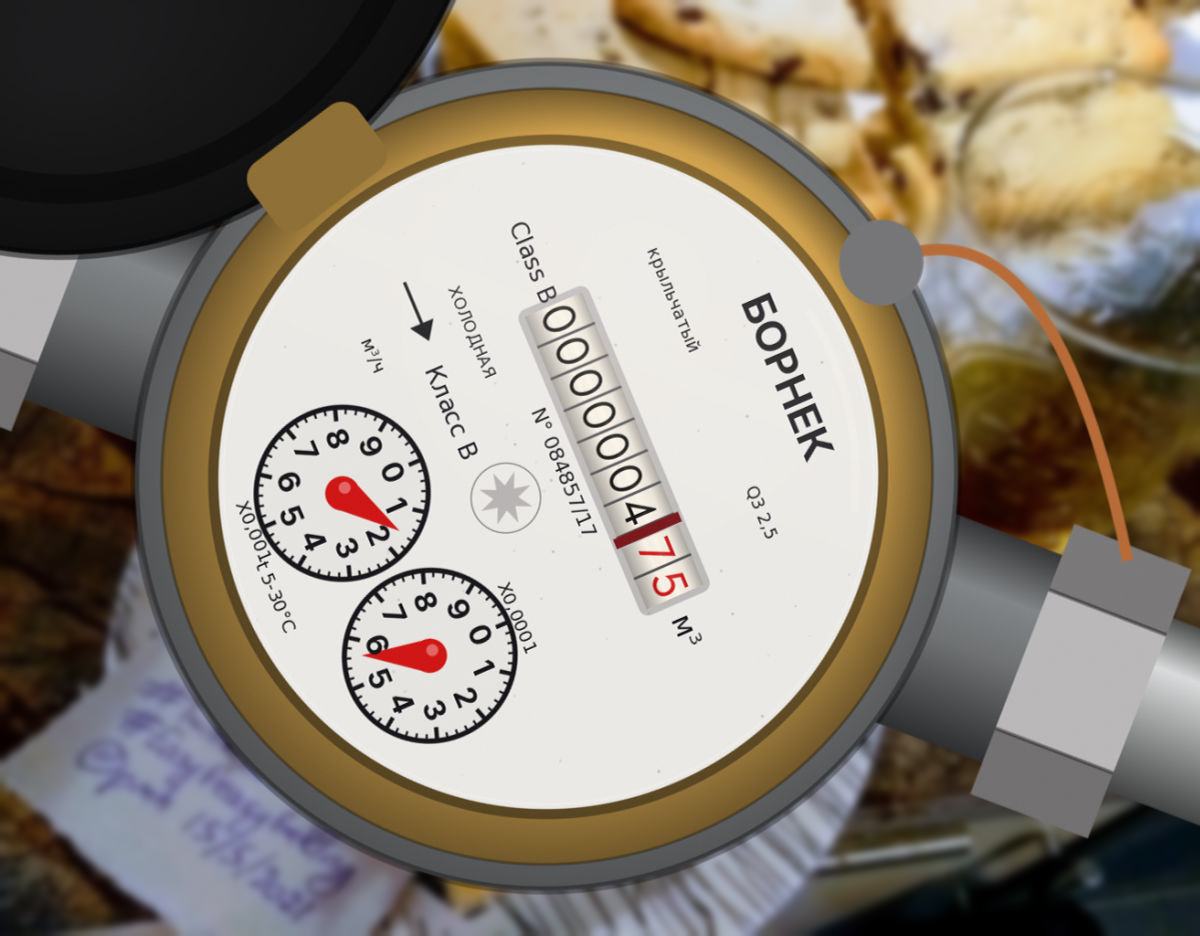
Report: m³ 4.7515
